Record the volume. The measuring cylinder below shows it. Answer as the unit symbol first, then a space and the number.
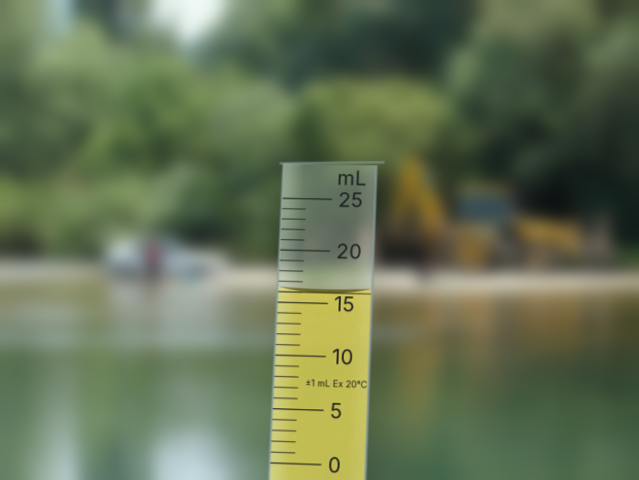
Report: mL 16
